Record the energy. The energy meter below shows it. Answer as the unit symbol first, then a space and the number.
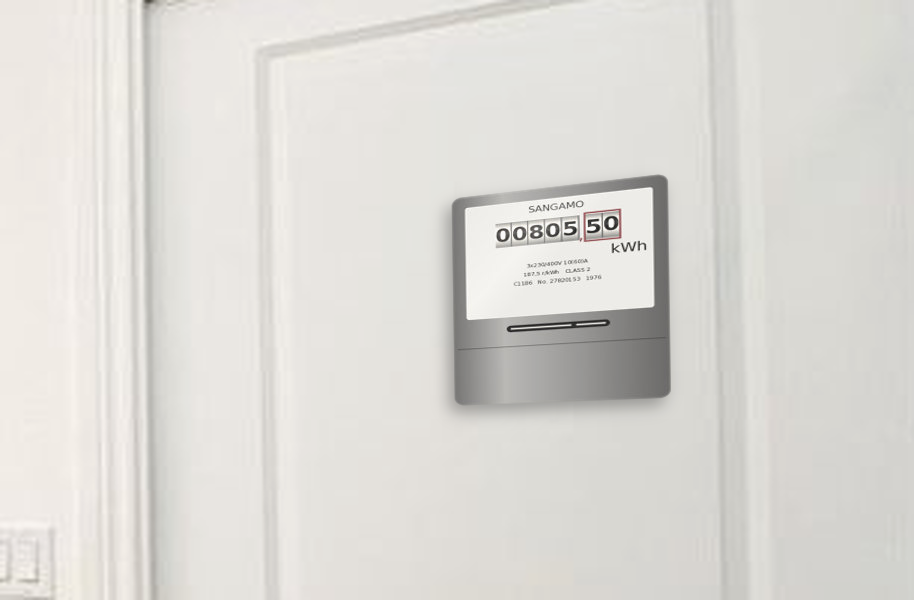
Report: kWh 805.50
